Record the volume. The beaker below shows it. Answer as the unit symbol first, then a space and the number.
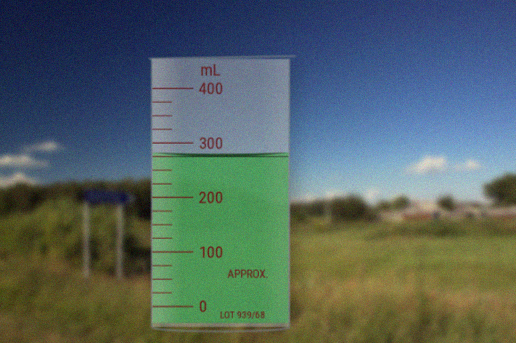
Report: mL 275
